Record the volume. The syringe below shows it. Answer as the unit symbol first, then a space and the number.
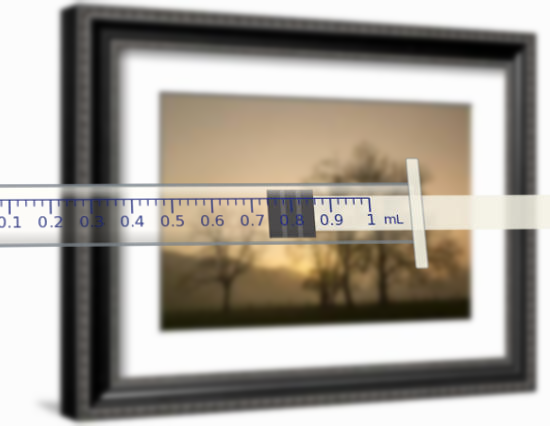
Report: mL 0.74
